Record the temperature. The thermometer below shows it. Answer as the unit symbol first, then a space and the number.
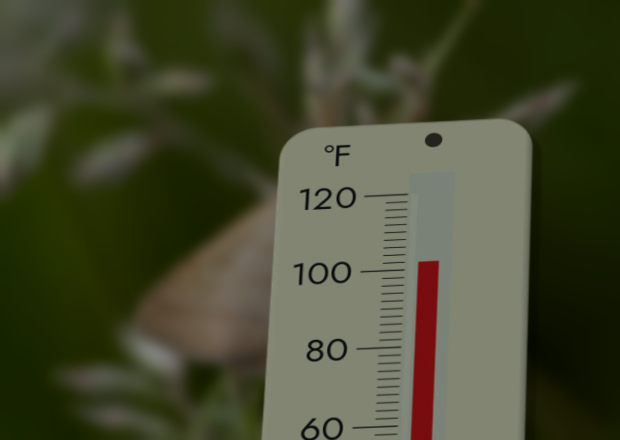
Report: °F 102
